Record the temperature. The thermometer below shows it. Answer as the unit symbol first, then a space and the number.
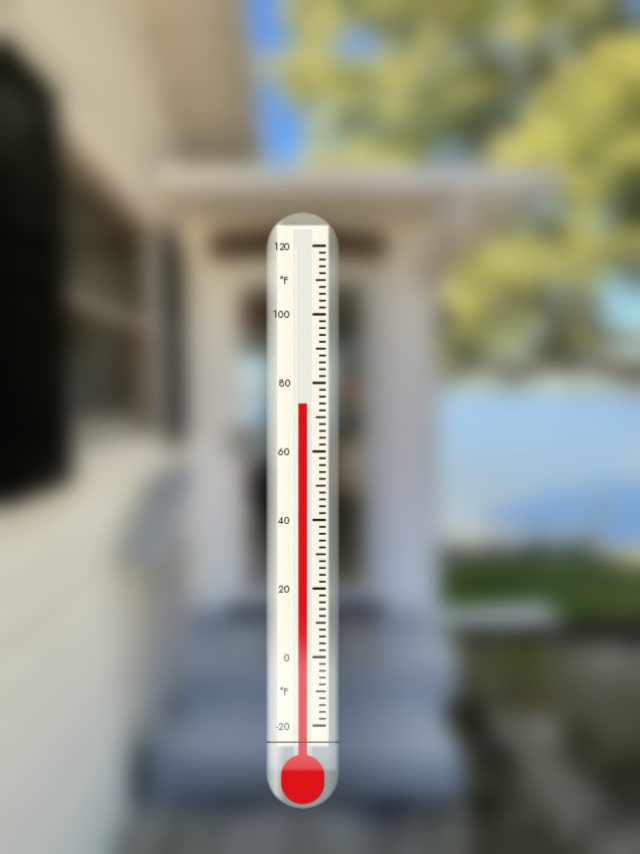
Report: °F 74
